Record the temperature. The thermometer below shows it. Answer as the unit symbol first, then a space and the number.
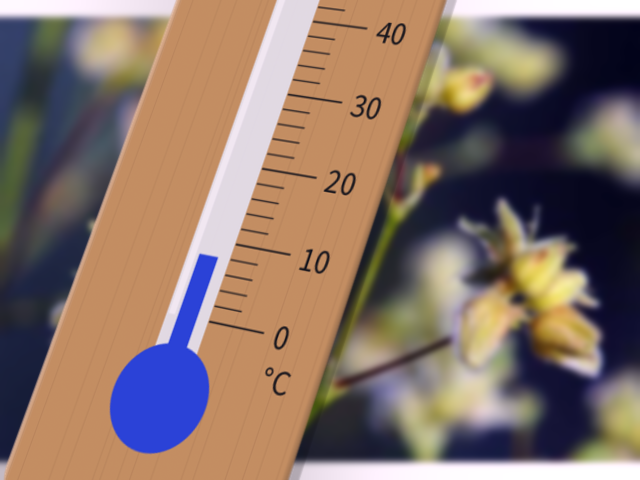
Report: °C 8
